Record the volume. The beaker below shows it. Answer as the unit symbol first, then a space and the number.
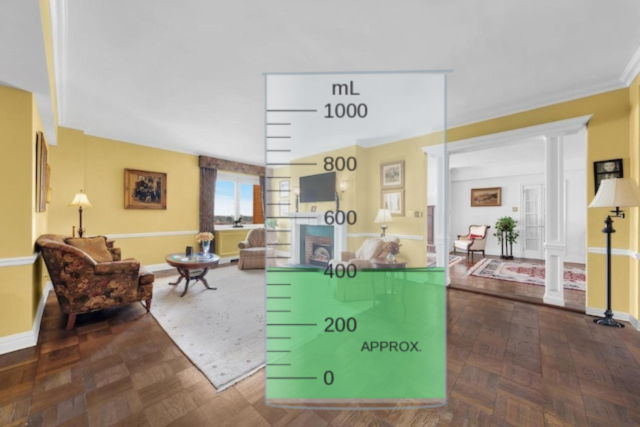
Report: mL 400
